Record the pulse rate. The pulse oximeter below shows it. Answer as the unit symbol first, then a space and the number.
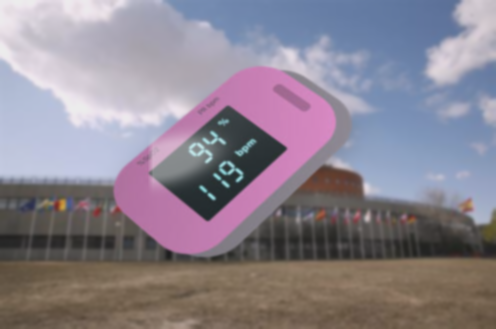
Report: bpm 119
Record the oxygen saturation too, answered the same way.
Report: % 94
